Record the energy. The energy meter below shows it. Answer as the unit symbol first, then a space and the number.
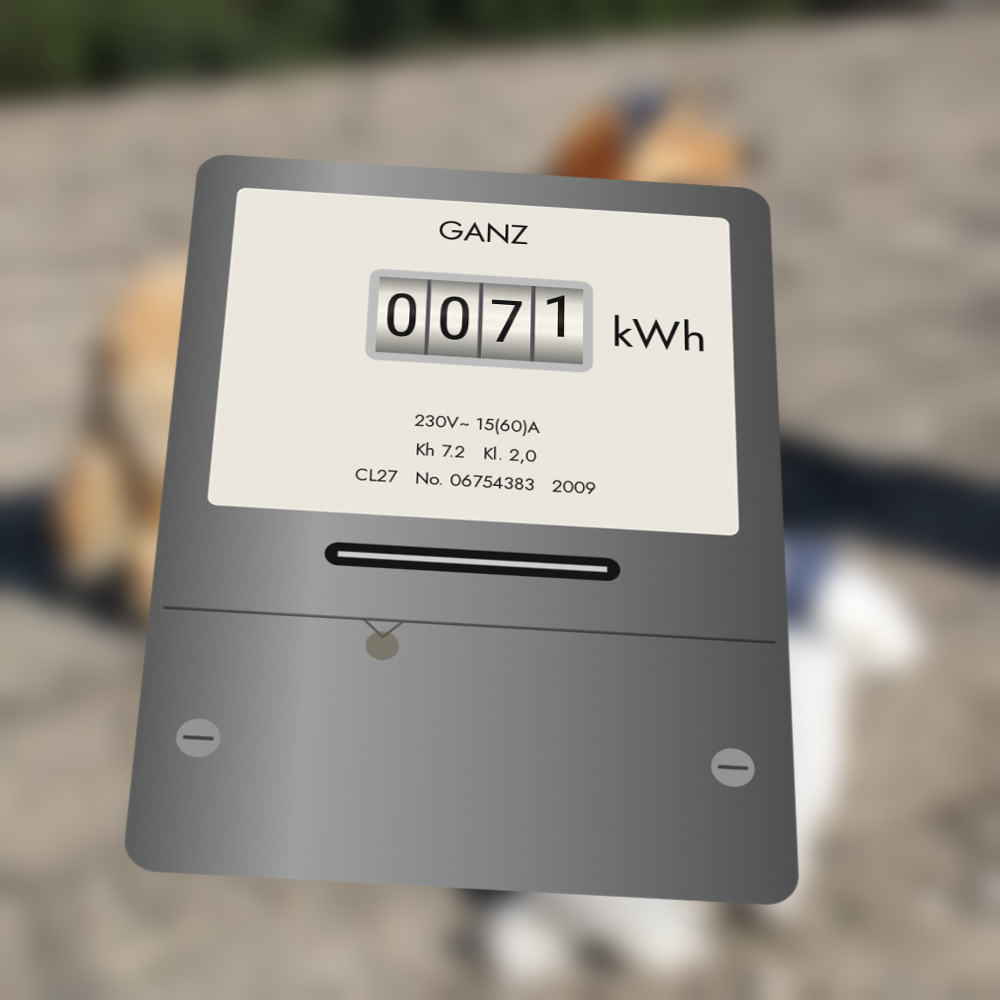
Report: kWh 71
